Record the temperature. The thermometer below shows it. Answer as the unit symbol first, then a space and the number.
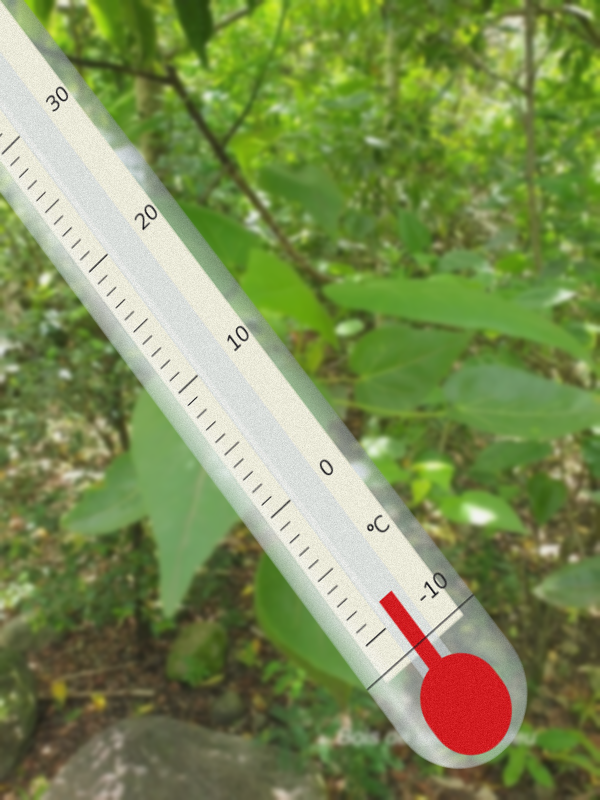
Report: °C -8.5
